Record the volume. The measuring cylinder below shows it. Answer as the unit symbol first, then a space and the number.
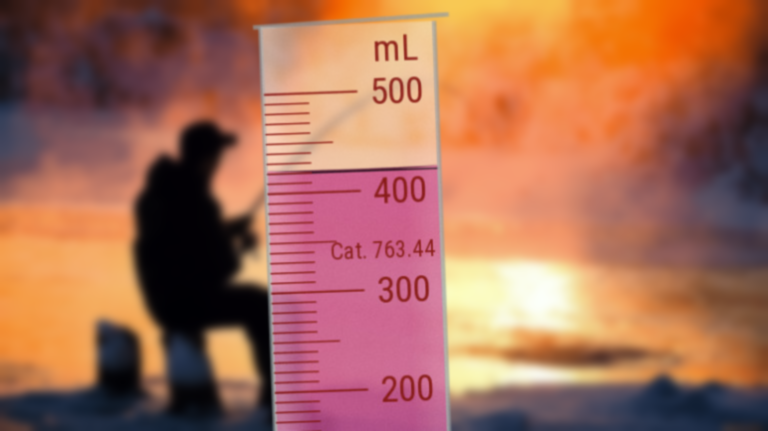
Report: mL 420
